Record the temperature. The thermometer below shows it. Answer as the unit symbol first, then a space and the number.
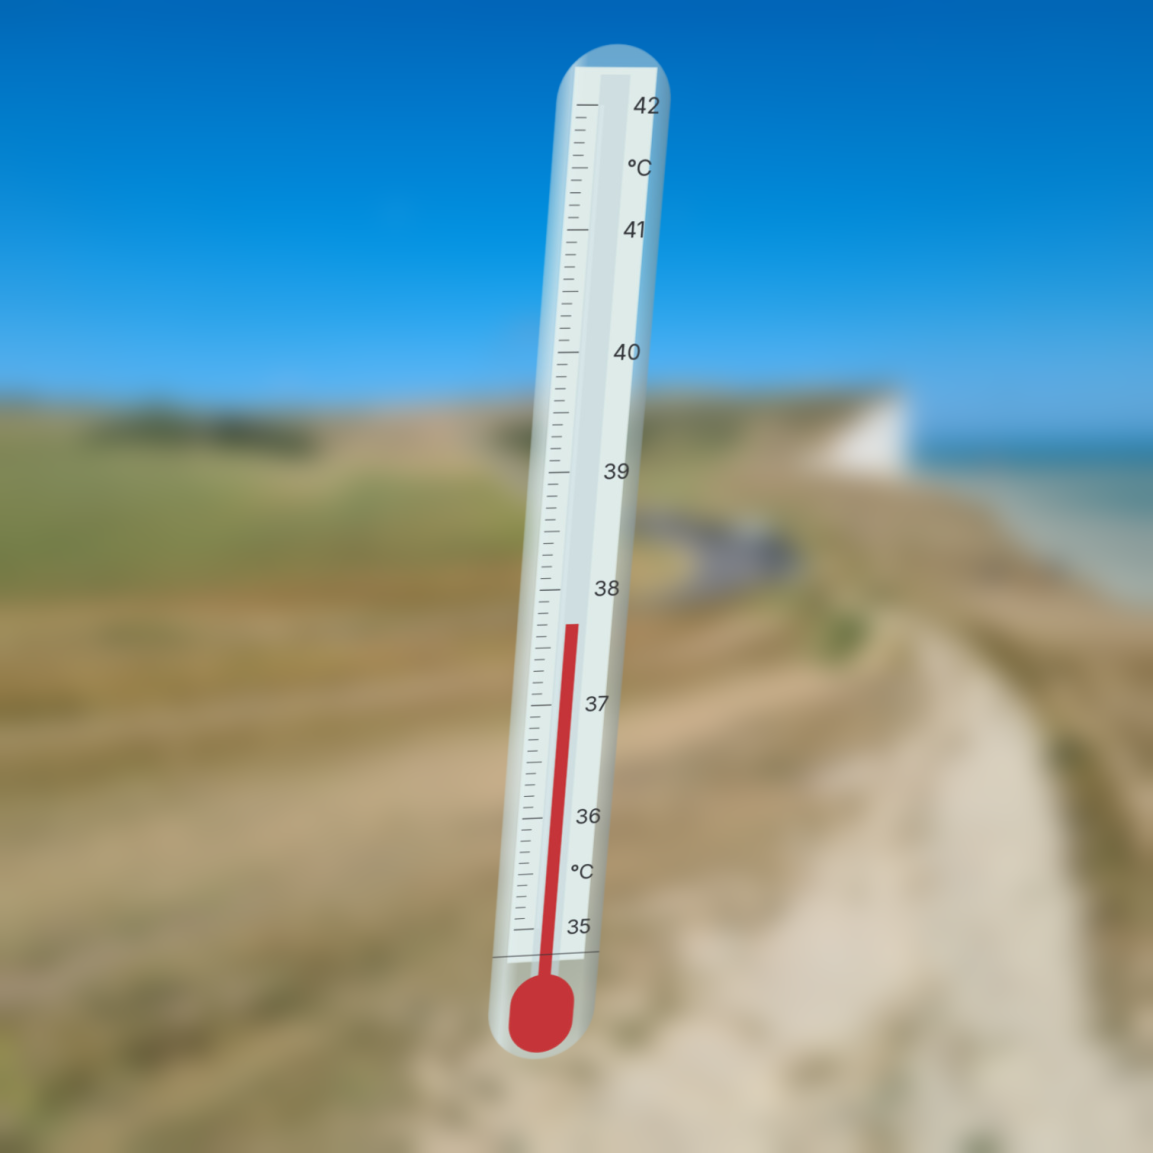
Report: °C 37.7
